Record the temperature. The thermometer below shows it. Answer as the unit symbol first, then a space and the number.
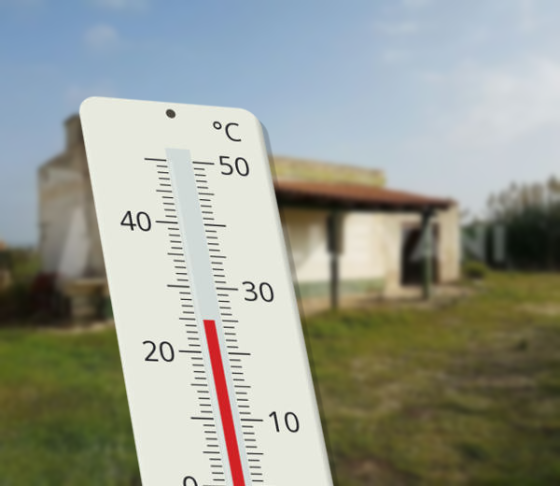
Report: °C 25
